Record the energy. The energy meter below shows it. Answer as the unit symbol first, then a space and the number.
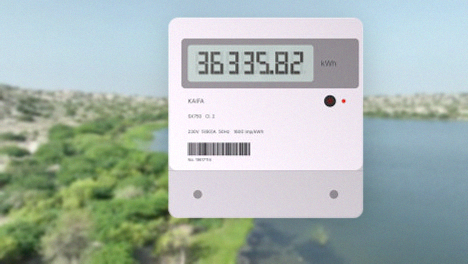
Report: kWh 36335.82
